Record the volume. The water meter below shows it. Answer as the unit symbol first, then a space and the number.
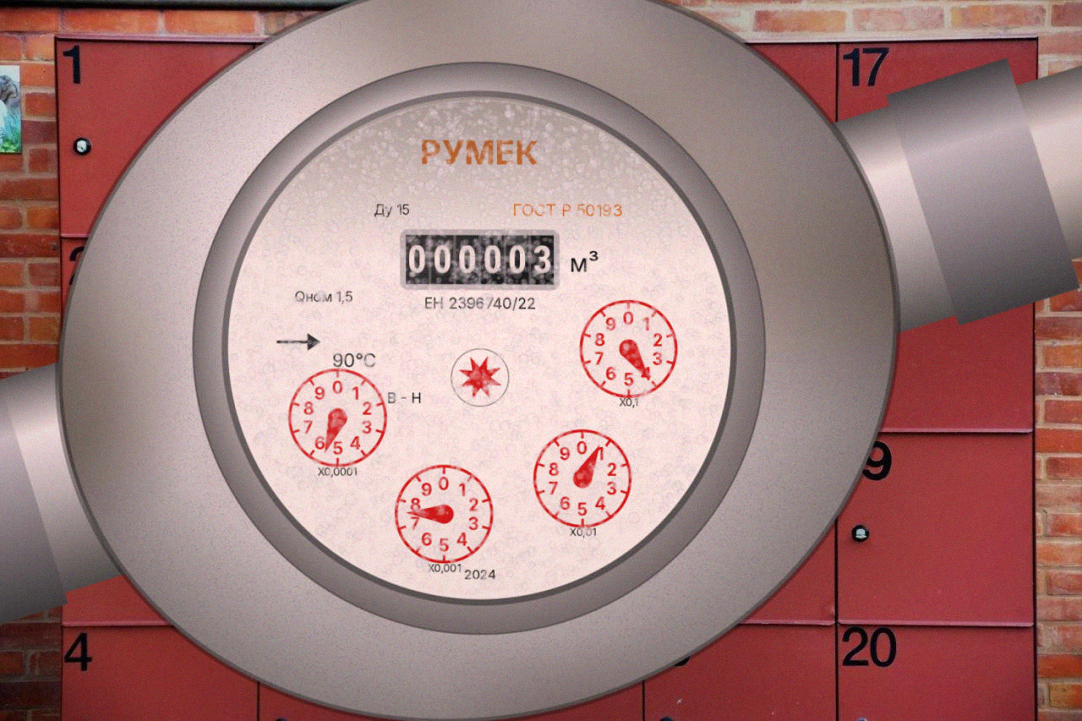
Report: m³ 3.4075
